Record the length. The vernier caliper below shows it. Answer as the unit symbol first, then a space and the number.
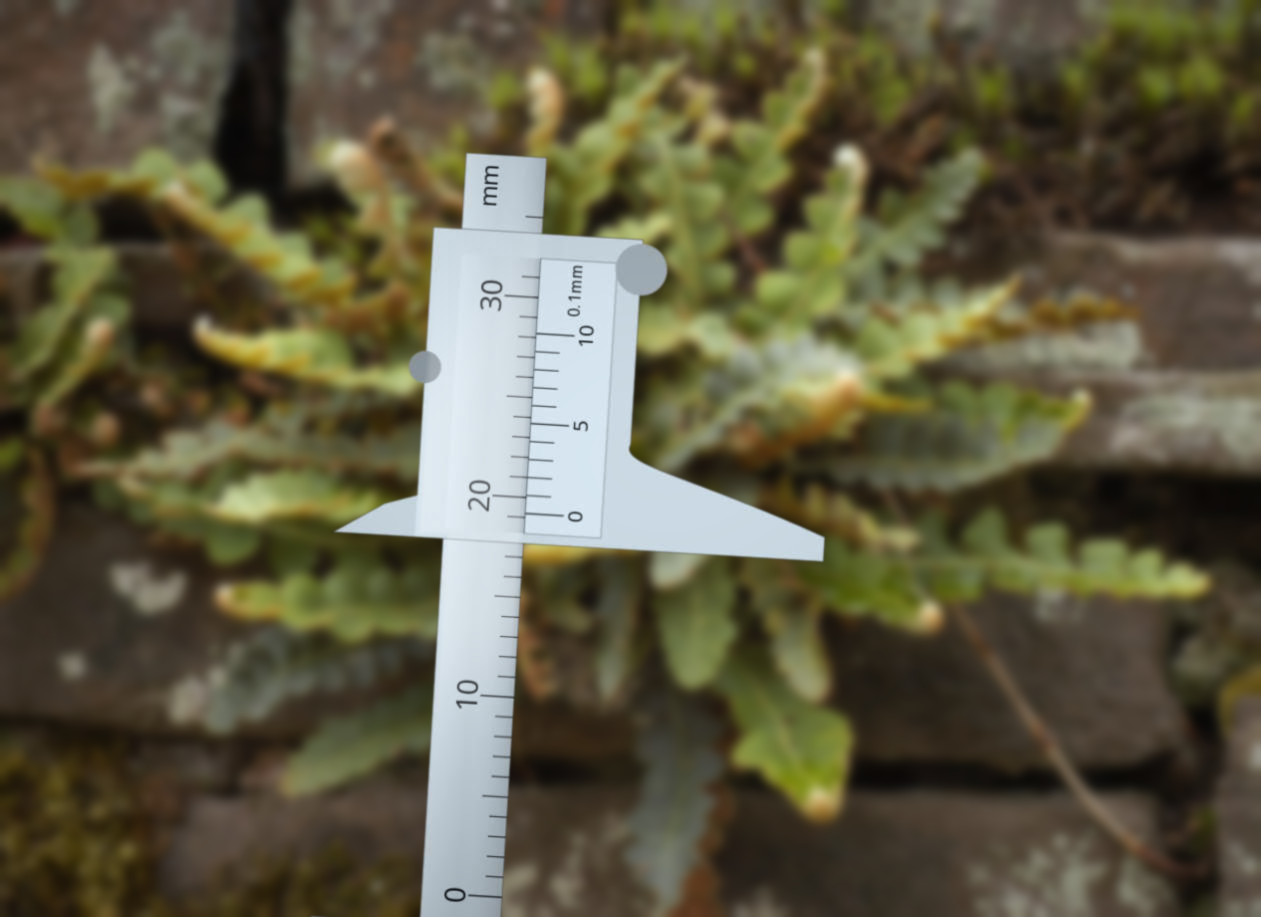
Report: mm 19.2
